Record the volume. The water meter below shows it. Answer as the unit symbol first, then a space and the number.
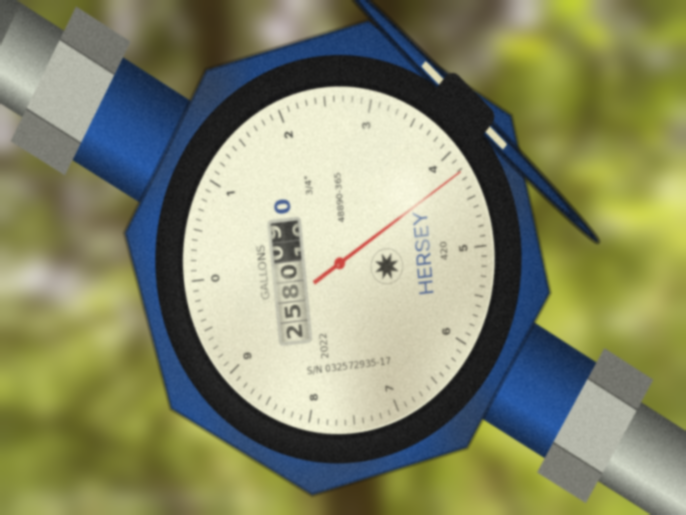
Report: gal 2580094.2
